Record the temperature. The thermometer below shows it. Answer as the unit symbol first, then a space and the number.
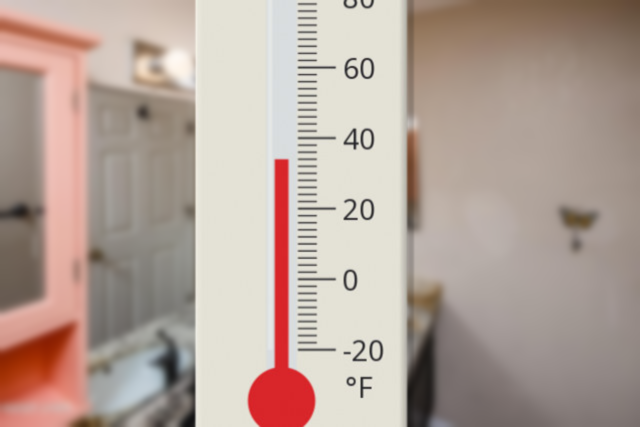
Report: °F 34
